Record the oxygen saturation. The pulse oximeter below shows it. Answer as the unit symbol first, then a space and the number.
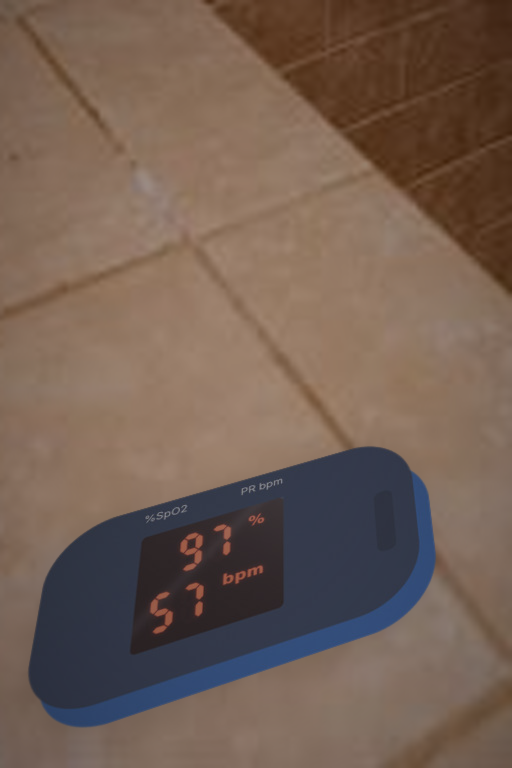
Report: % 97
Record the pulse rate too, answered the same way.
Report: bpm 57
